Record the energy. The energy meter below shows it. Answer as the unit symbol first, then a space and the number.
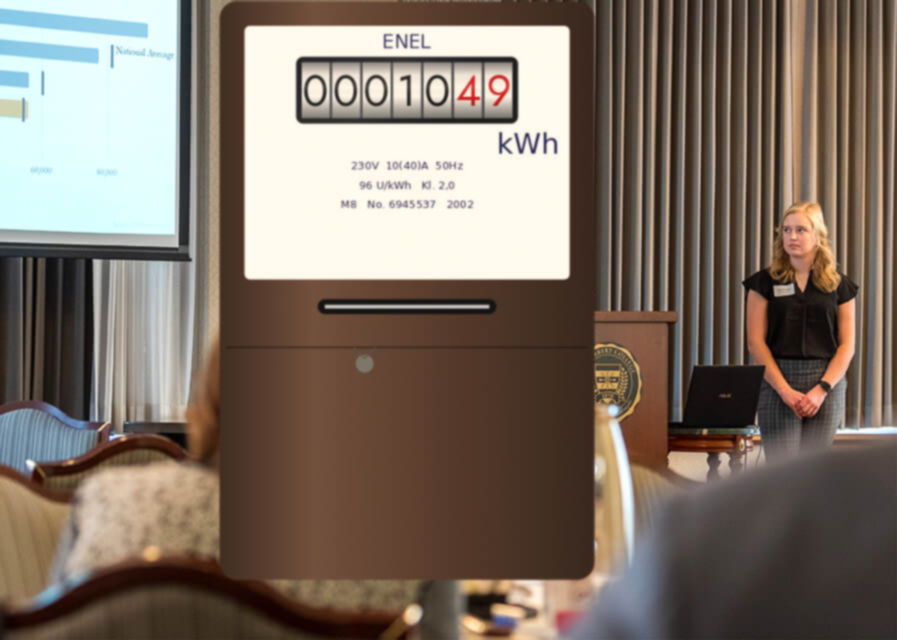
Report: kWh 10.49
